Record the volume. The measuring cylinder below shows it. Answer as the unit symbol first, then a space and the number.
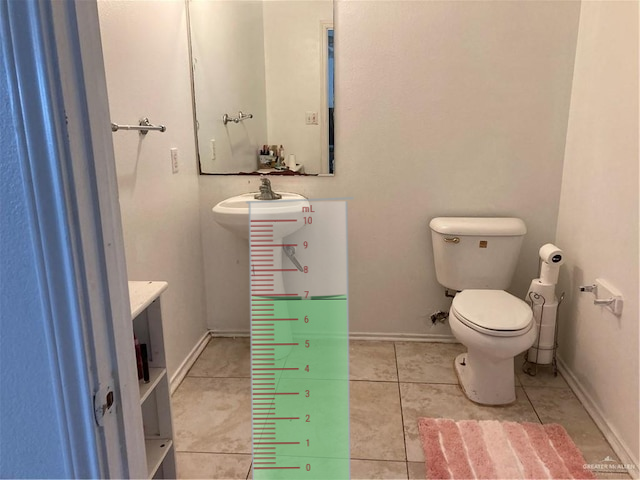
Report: mL 6.8
